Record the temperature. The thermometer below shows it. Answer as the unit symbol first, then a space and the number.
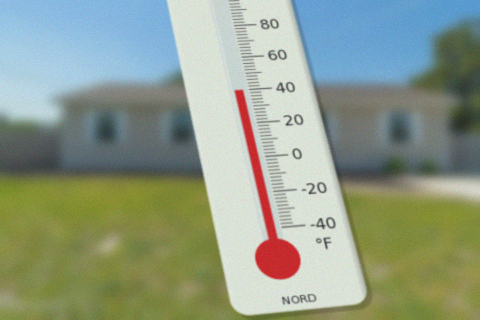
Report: °F 40
